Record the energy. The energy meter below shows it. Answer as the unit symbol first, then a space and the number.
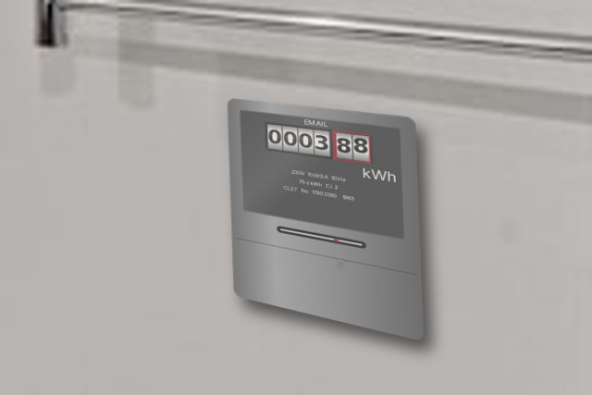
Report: kWh 3.88
